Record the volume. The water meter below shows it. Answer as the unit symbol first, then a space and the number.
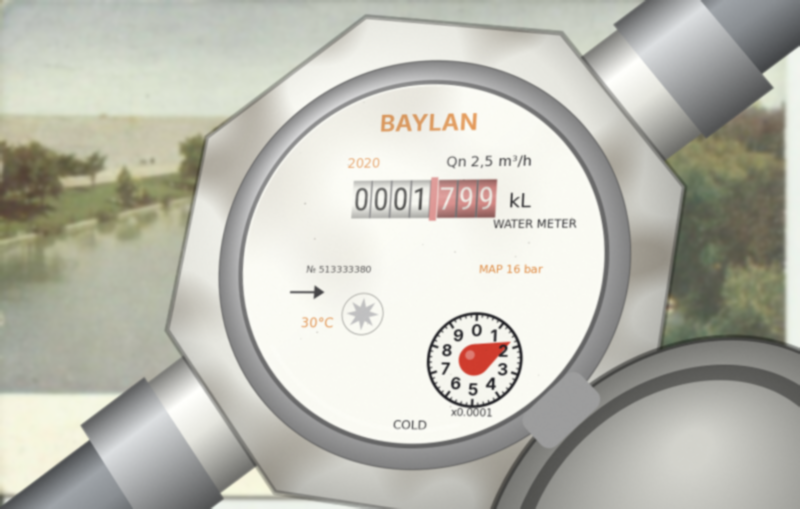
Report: kL 1.7991
